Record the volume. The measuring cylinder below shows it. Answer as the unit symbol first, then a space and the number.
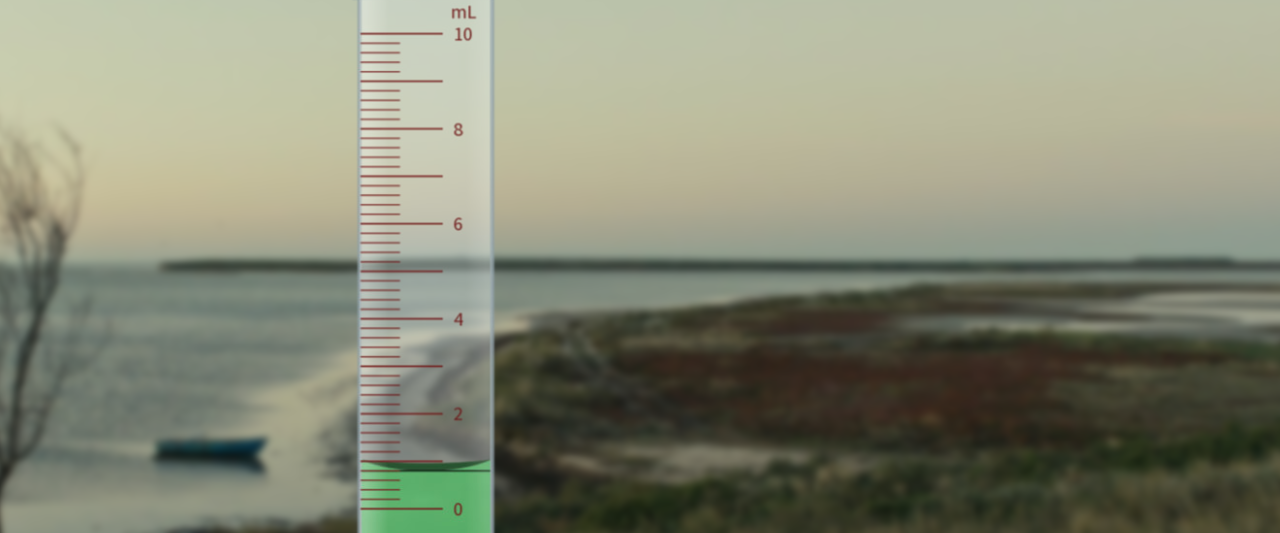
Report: mL 0.8
